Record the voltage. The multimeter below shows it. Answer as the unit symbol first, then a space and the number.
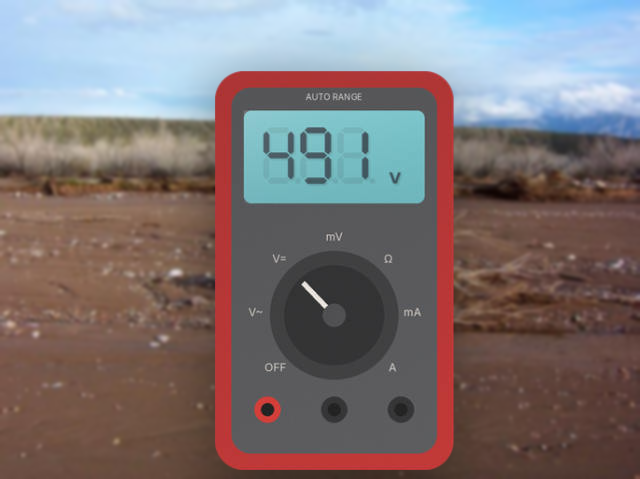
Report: V 491
